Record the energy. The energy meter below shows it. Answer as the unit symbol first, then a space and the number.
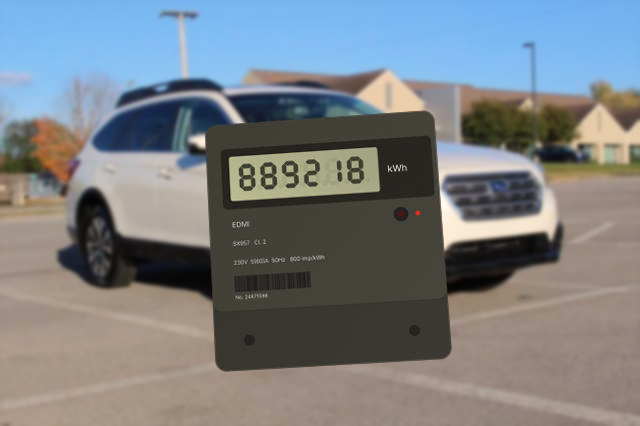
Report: kWh 889218
